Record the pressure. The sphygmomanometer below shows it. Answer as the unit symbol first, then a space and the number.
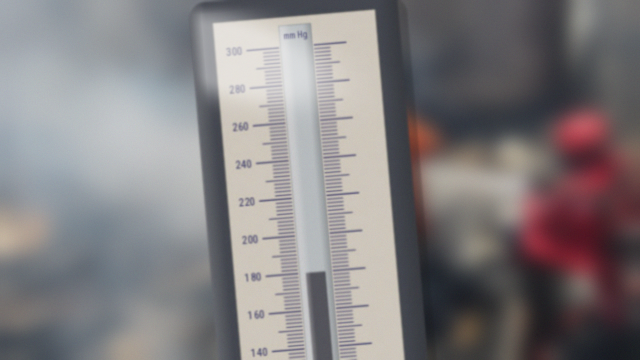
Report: mmHg 180
